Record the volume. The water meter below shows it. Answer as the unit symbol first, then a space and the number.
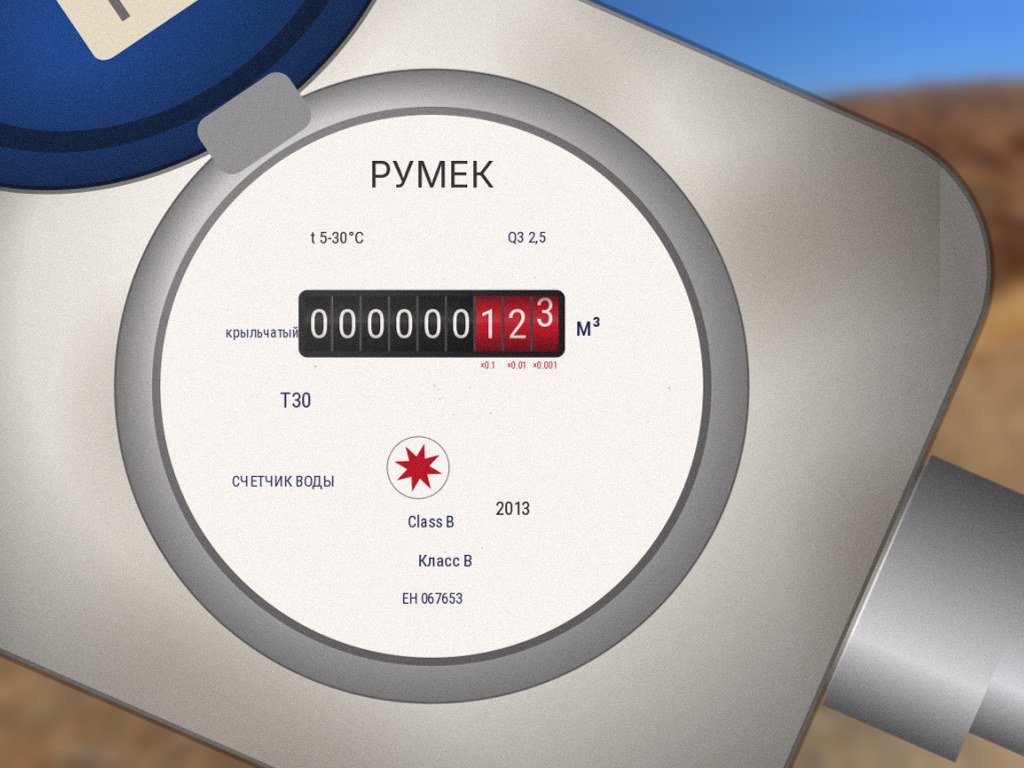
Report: m³ 0.123
